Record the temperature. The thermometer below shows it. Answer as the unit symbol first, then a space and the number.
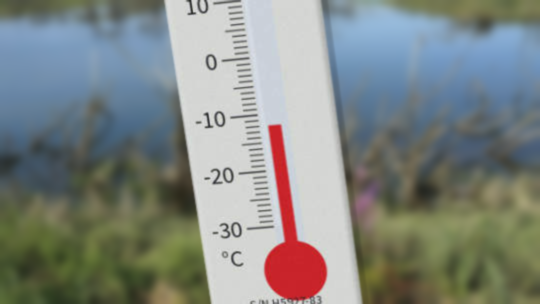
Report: °C -12
